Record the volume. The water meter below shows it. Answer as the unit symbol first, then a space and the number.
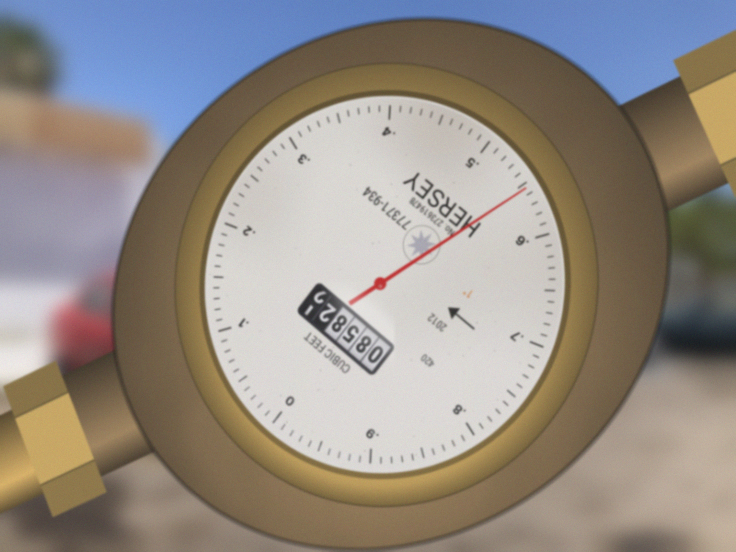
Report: ft³ 85821.55
